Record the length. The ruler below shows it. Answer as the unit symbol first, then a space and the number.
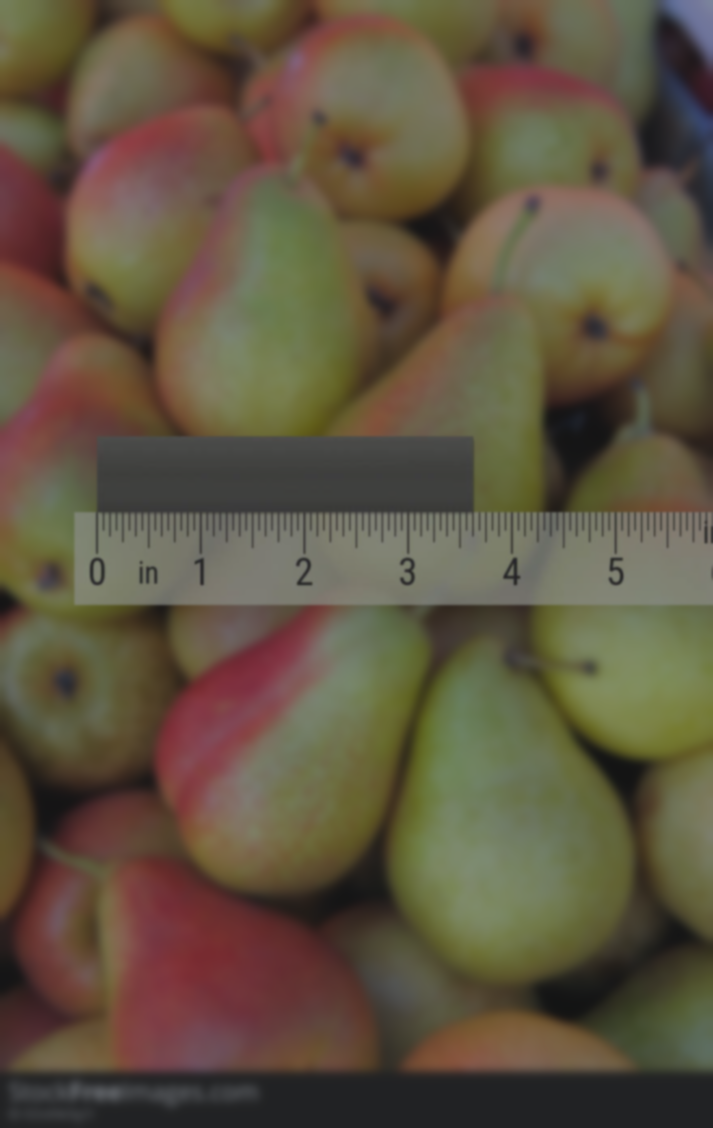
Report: in 3.625
